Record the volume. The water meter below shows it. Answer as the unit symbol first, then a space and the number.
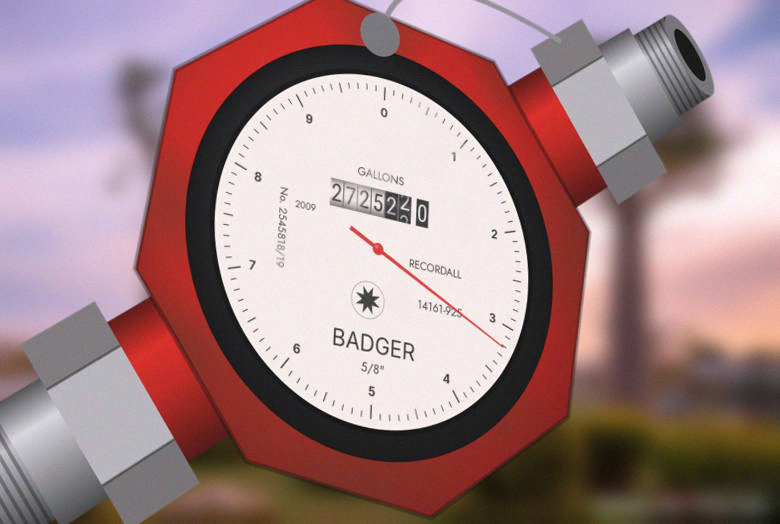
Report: gal 2725223.2
